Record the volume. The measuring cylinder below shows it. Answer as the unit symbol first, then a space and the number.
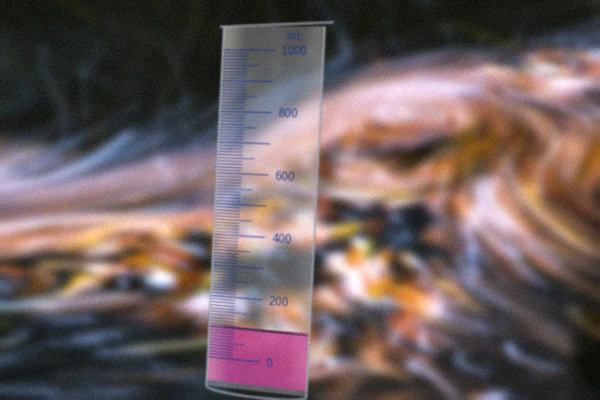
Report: mL 100
